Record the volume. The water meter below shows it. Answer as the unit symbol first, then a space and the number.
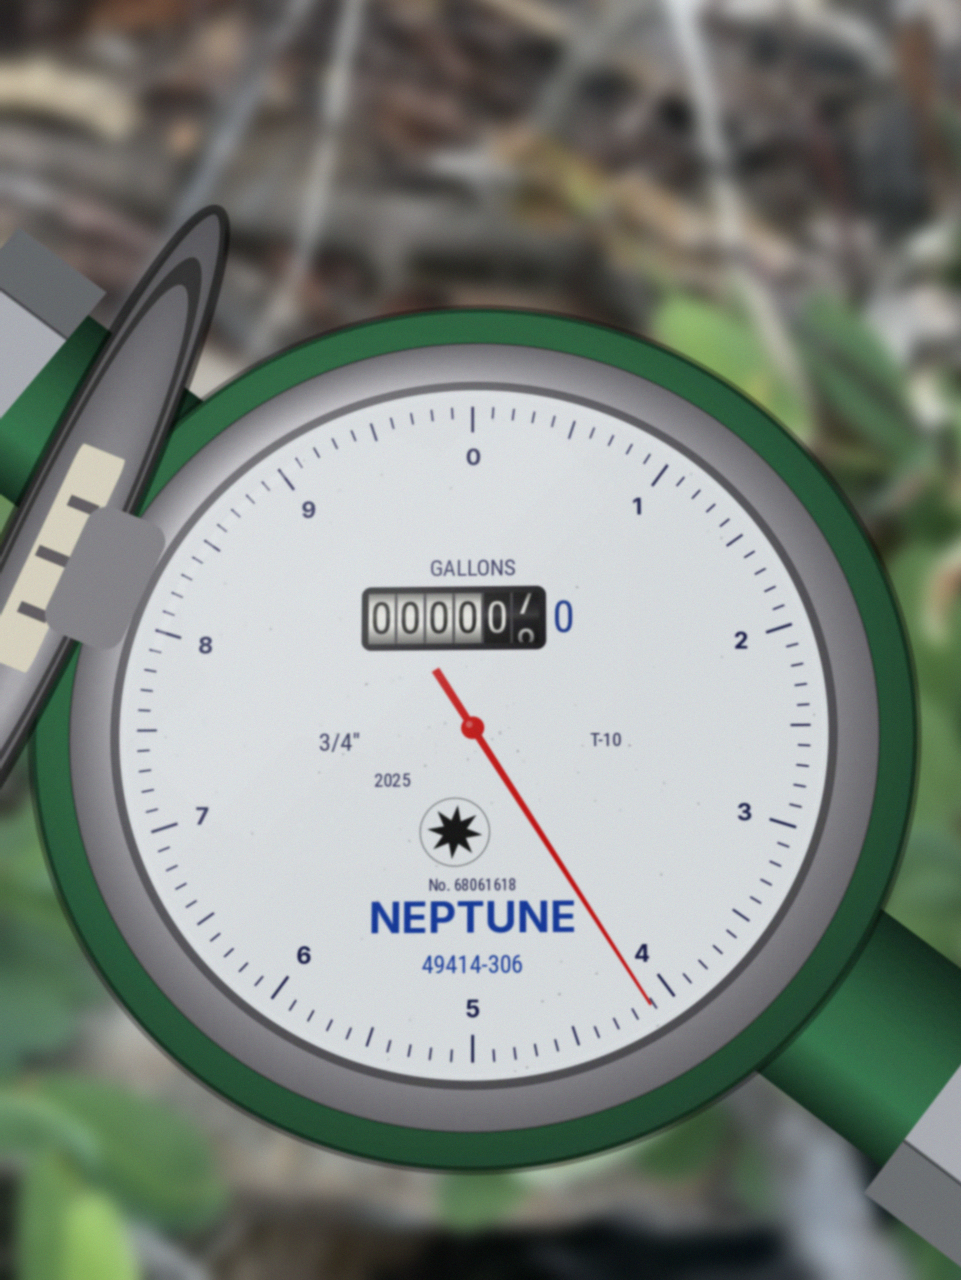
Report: gal 74.1
